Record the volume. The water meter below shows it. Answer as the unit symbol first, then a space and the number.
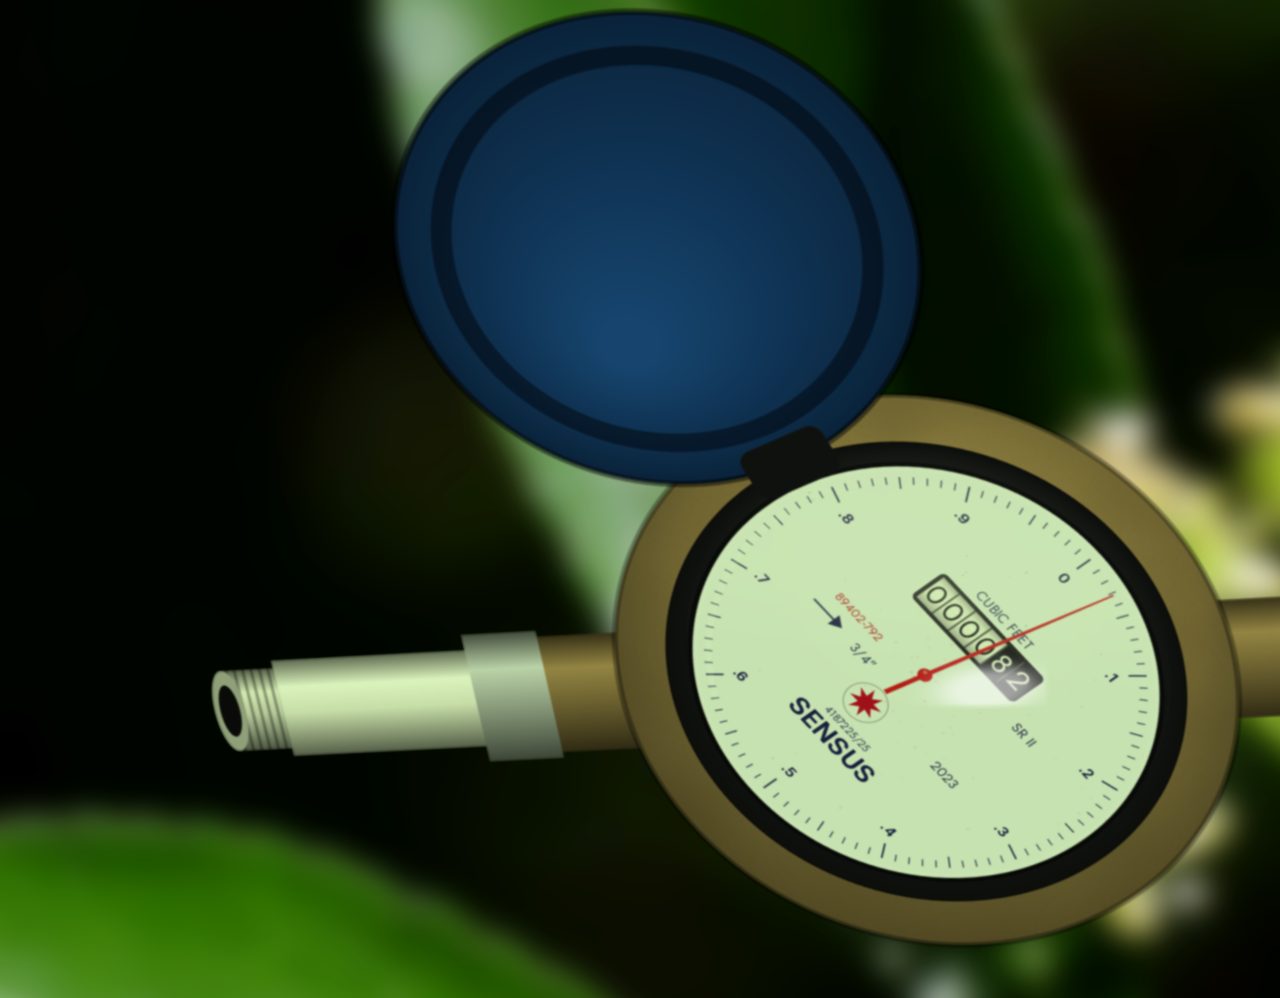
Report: ft³ 82.03
